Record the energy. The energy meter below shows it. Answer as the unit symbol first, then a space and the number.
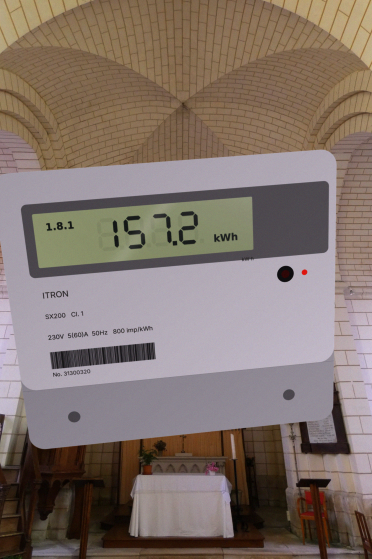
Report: kWh 157.2
